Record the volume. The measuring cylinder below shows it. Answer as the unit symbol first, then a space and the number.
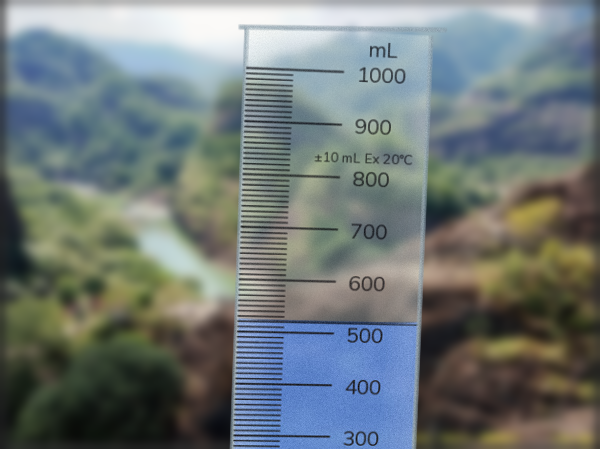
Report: mL 520
